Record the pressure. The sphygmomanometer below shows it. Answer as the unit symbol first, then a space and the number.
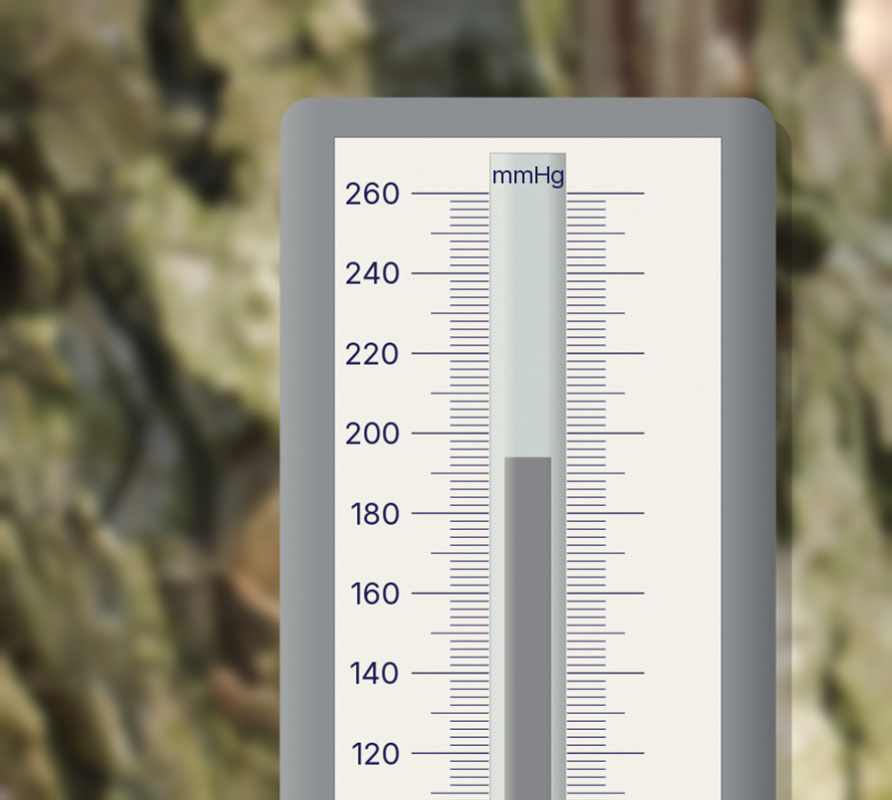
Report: mmHg 194
